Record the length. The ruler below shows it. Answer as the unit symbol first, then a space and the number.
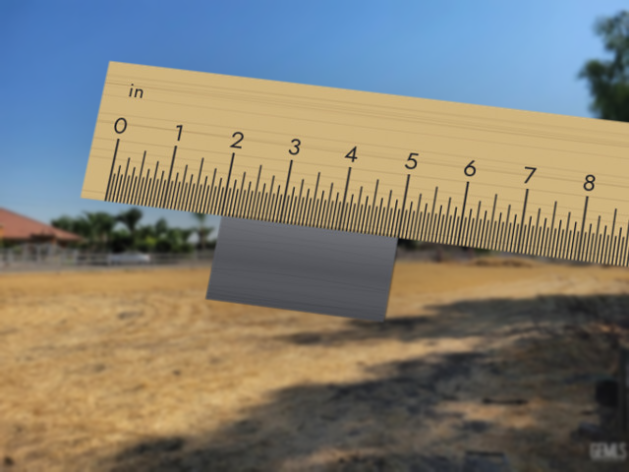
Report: in 3
